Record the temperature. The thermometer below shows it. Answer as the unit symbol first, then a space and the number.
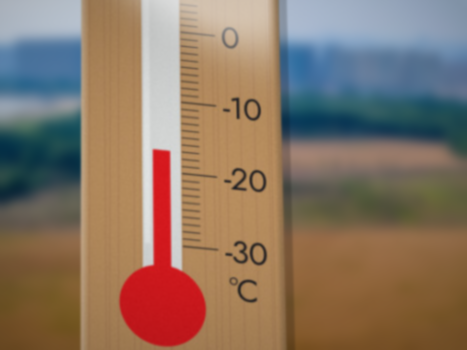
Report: °C -17
